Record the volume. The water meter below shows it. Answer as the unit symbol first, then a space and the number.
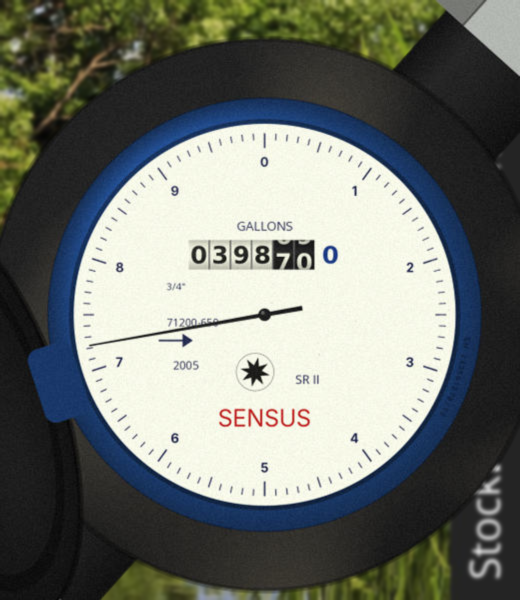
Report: gal 398697.2
